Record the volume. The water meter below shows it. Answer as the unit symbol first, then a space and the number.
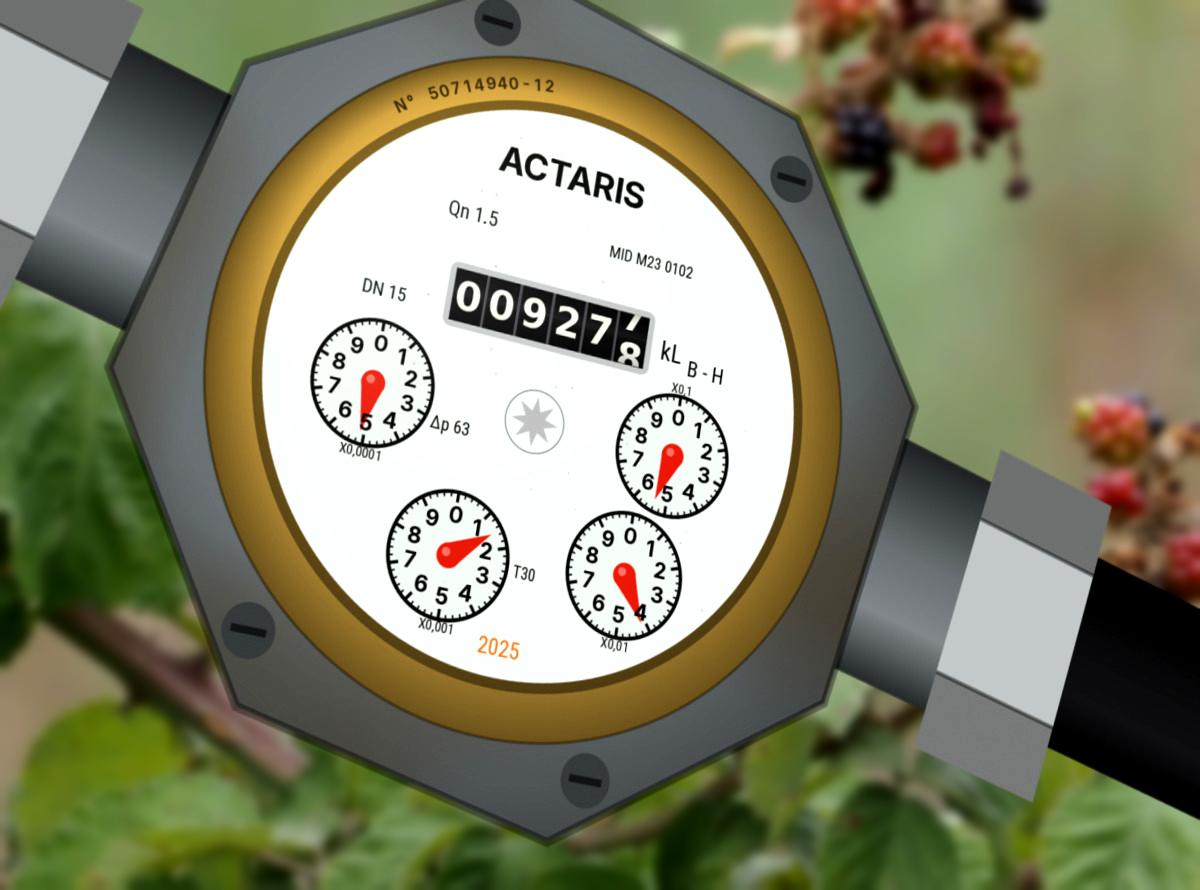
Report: kL 9277.5415
